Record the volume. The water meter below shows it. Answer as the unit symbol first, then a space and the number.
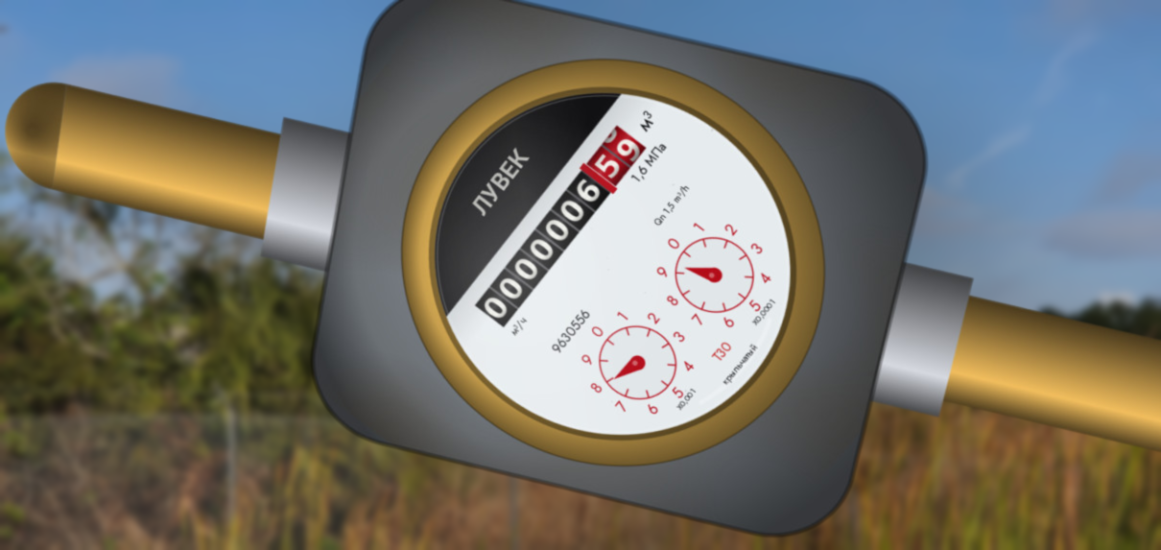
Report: m³ 6.5879
